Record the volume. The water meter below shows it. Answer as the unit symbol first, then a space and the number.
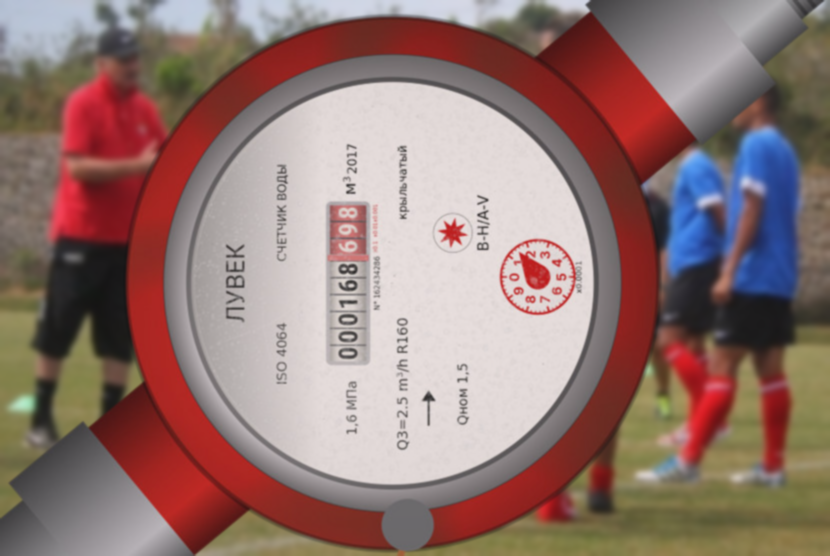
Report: m³ 168.6981
